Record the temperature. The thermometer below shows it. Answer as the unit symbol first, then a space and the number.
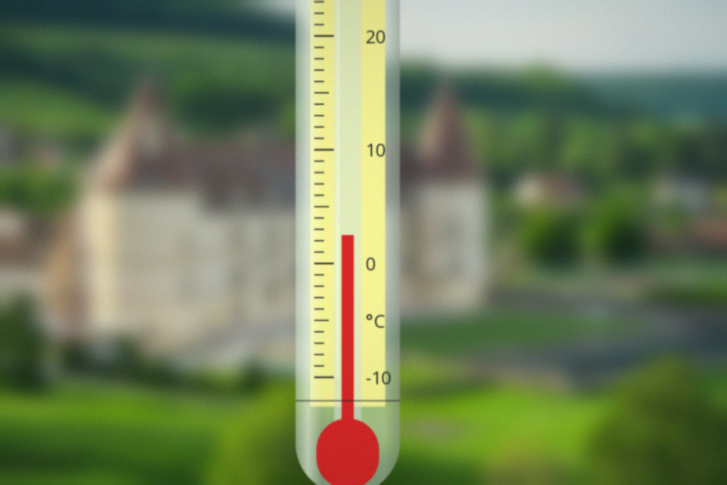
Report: °C 2.5
